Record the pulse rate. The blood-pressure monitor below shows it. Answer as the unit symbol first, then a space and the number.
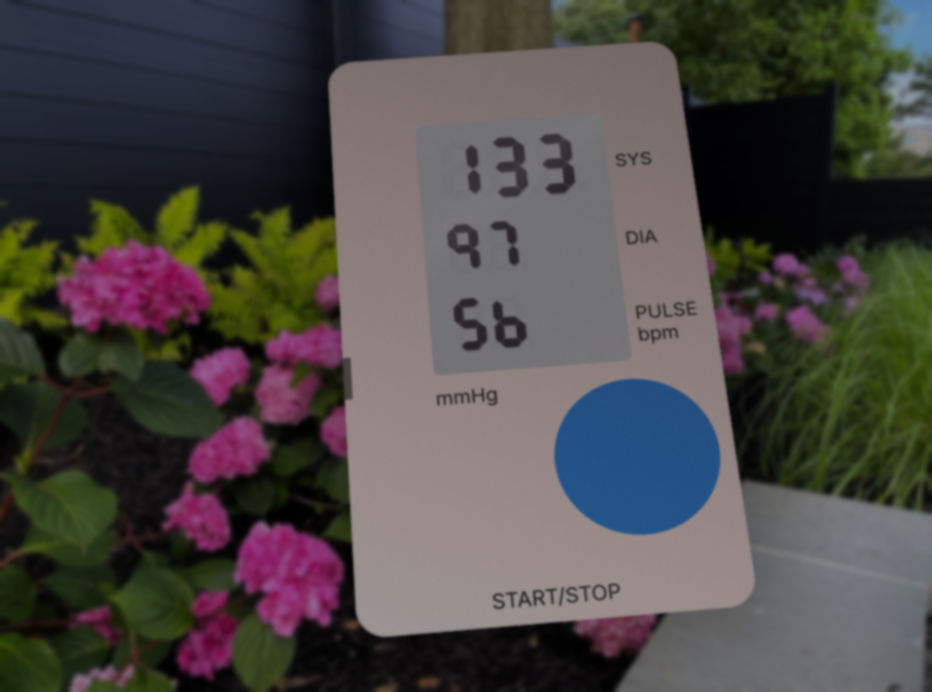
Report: bpm 56
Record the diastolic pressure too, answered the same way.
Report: mmHg 97
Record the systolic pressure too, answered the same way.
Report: mmHg 133
